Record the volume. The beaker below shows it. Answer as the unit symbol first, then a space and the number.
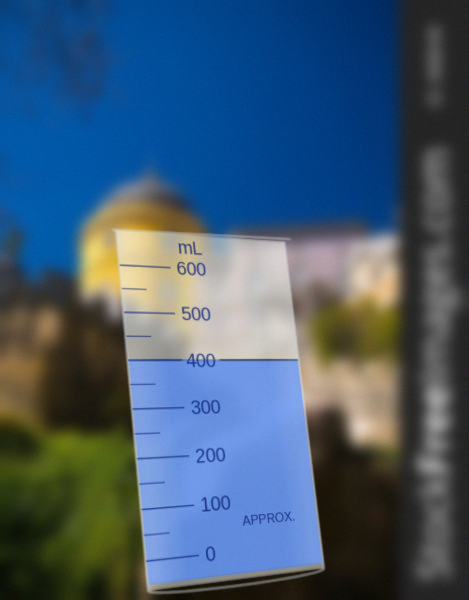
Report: mL 400
